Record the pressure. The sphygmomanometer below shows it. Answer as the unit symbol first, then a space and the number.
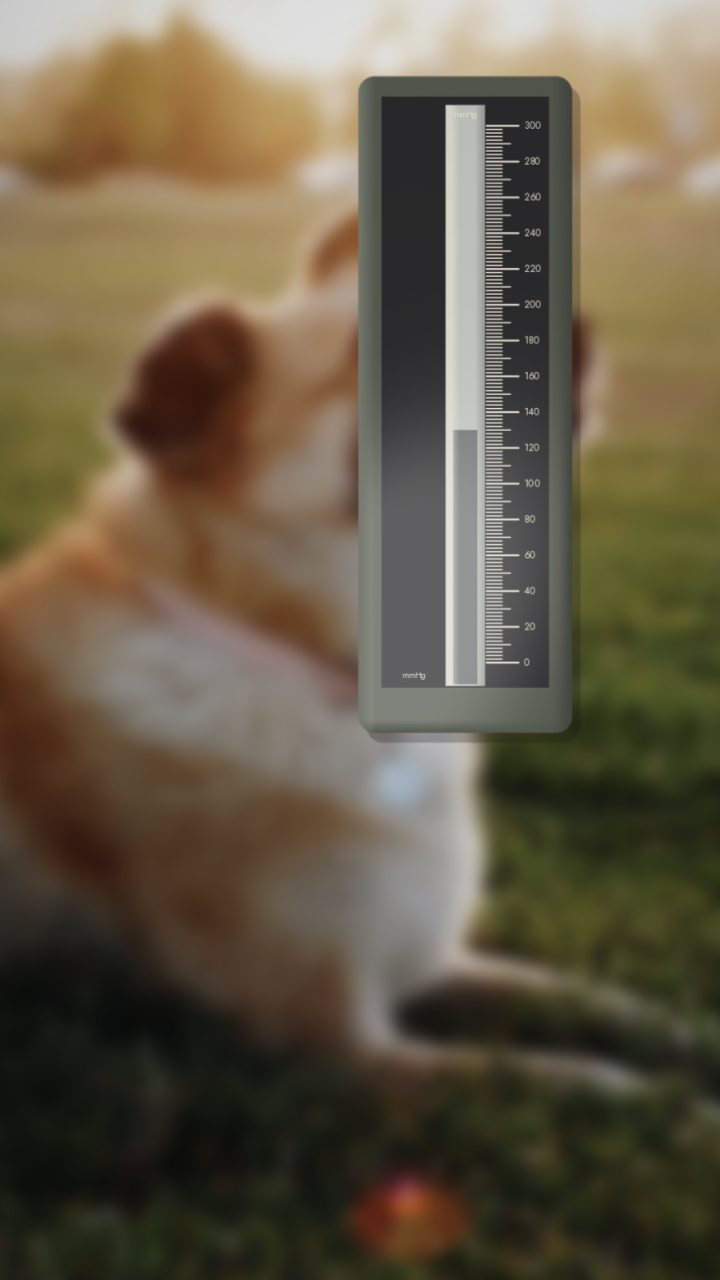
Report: mmHg 130
